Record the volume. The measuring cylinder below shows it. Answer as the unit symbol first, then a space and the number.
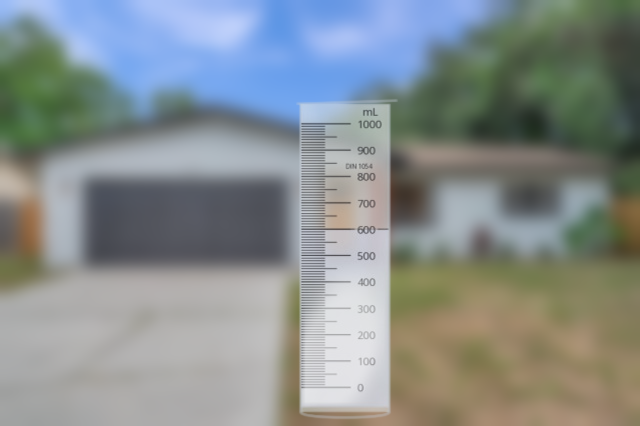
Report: mL 600
